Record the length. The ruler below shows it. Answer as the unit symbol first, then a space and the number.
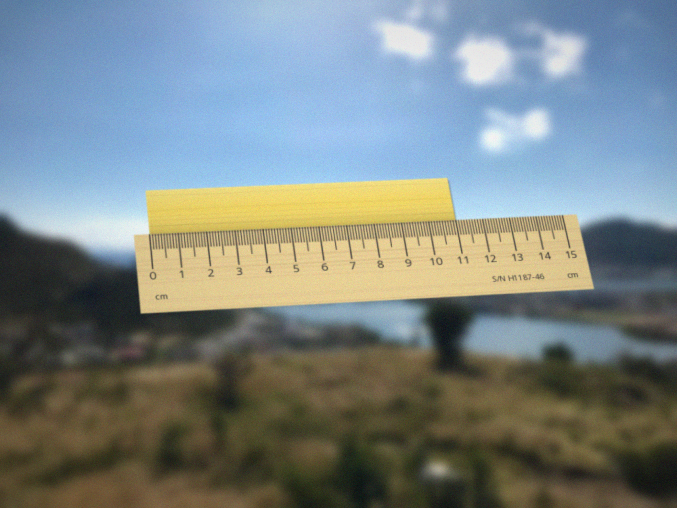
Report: cm 11
